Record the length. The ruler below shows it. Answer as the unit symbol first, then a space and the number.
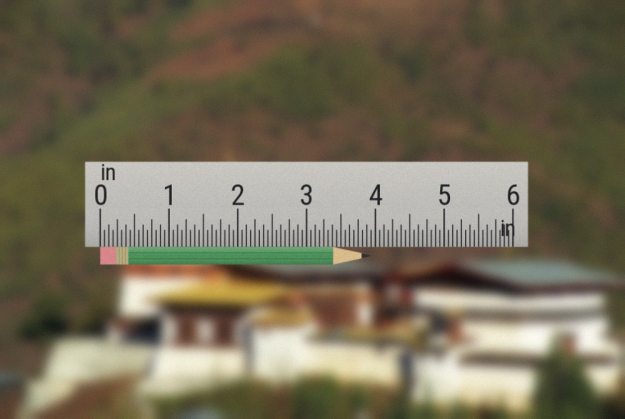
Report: in 3.9375
